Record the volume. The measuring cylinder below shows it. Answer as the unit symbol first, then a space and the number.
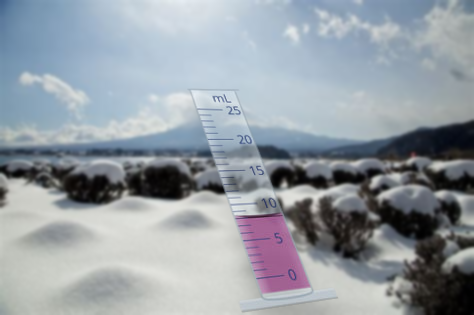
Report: mL 8
